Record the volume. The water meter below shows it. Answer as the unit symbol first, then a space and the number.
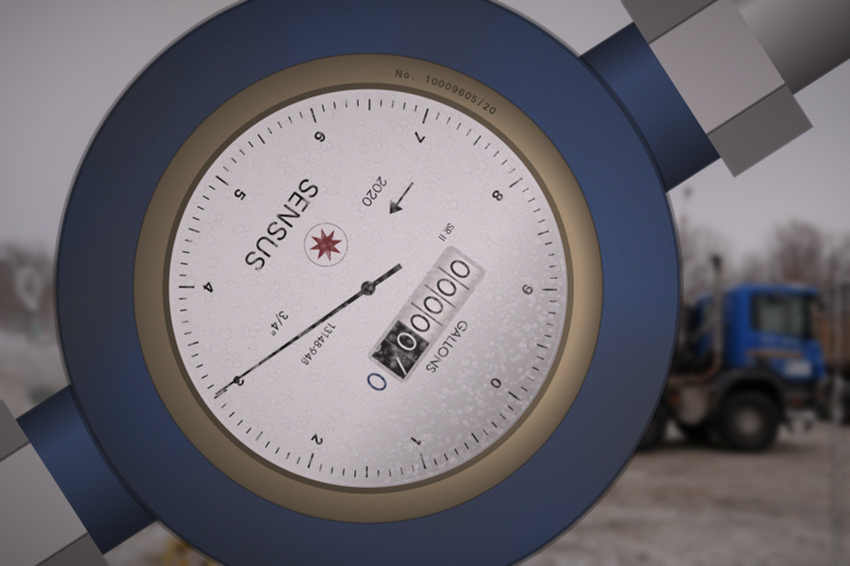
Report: gal 73.0
